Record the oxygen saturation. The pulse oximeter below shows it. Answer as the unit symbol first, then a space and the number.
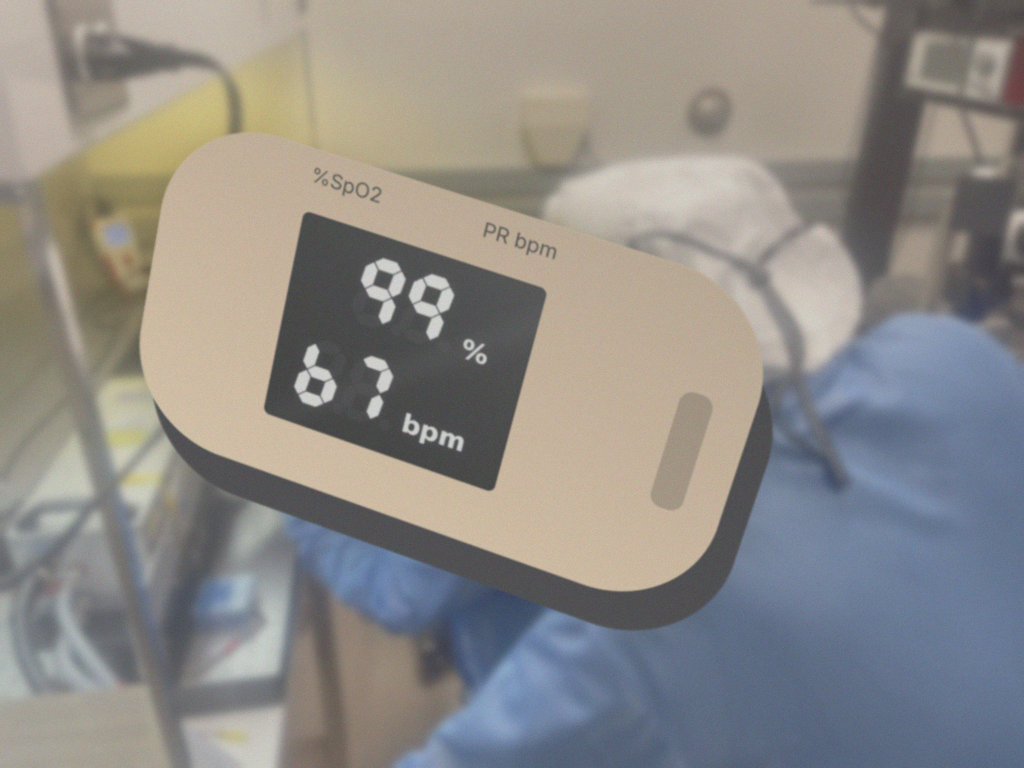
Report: % 99
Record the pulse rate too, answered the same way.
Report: bpm 67
